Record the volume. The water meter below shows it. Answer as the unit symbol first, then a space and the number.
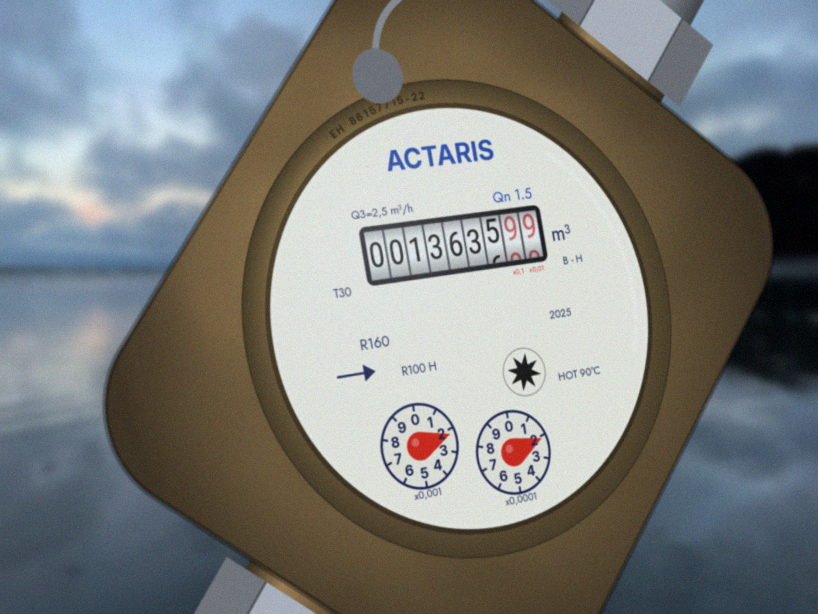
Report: m³ 13635.9922
